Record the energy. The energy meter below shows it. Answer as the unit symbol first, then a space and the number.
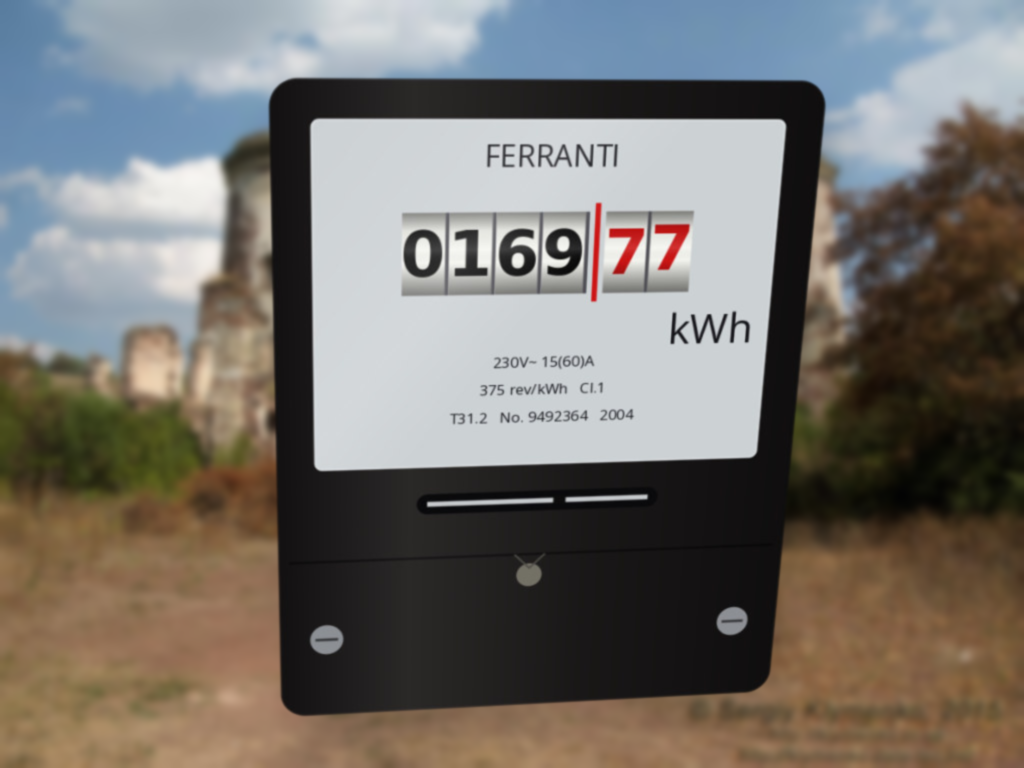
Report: kWh 169.77
